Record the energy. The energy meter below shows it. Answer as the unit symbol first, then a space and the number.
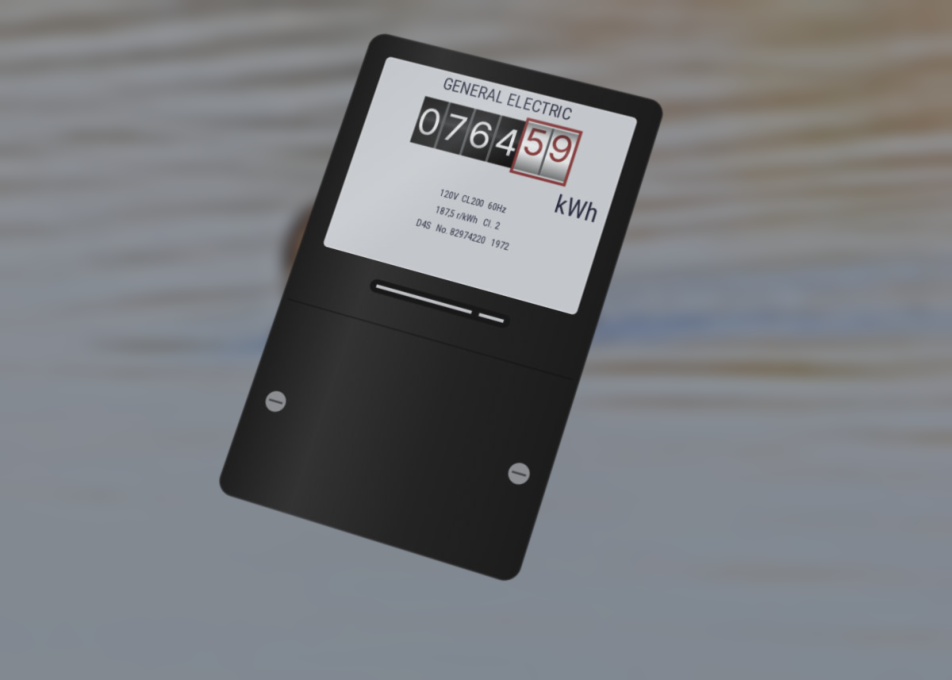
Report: kWh 764.59
